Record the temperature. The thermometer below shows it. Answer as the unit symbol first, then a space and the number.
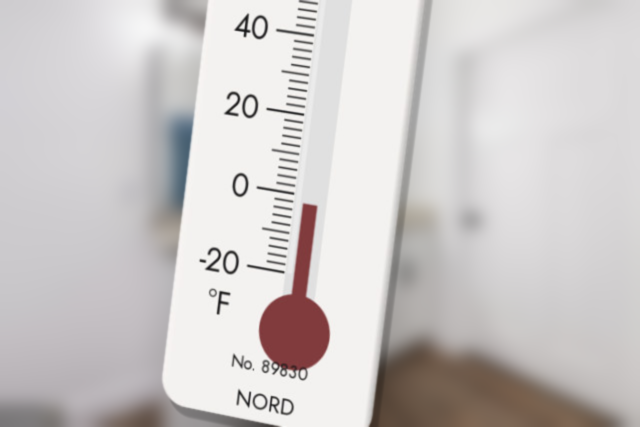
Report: °F -2
